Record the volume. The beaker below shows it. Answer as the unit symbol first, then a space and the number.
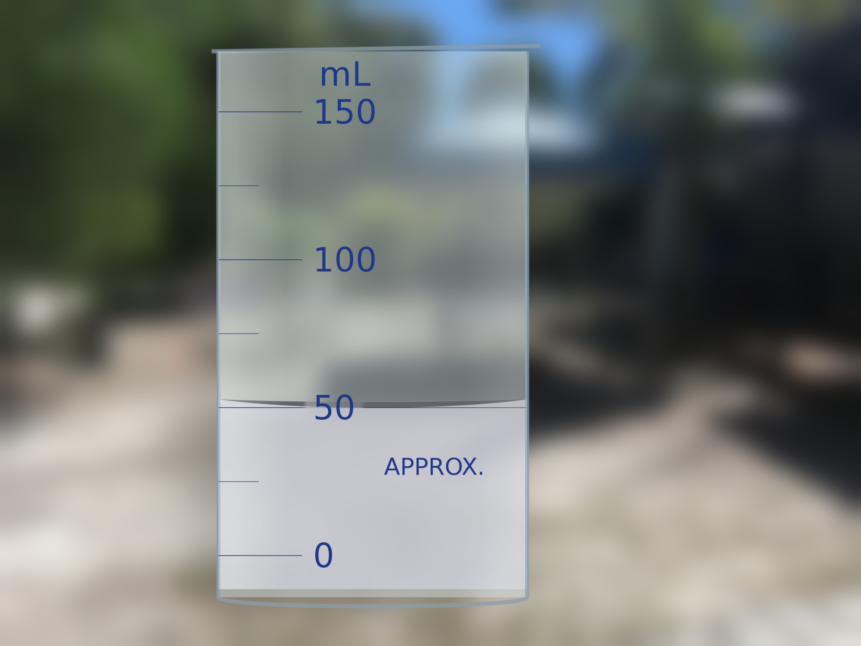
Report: mL 50
